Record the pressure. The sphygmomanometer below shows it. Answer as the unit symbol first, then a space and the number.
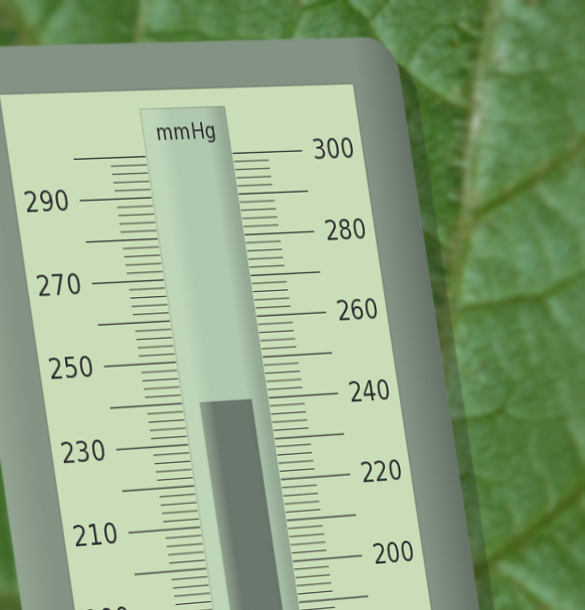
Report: mmHg 240
